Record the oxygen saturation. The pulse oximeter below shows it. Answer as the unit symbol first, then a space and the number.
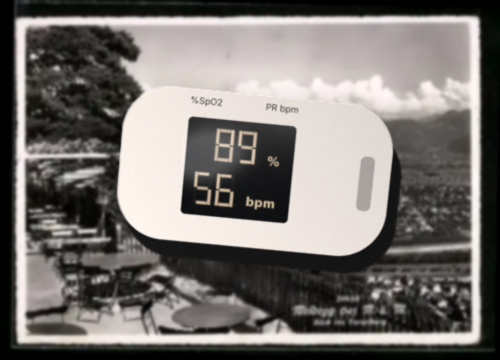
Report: % 89
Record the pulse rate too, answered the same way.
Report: bpm 56
